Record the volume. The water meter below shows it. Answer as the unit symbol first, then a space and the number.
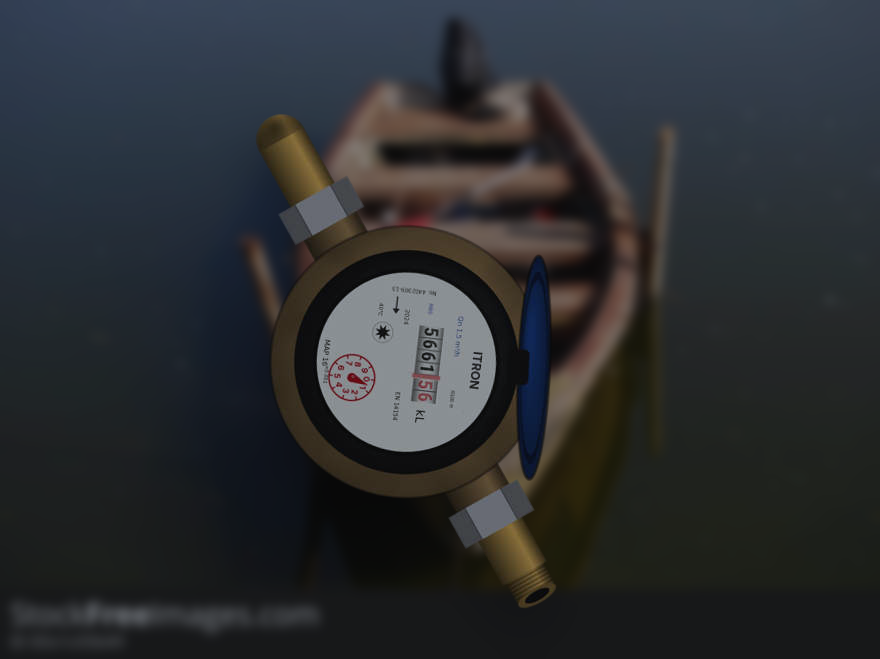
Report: kL 5661.560
